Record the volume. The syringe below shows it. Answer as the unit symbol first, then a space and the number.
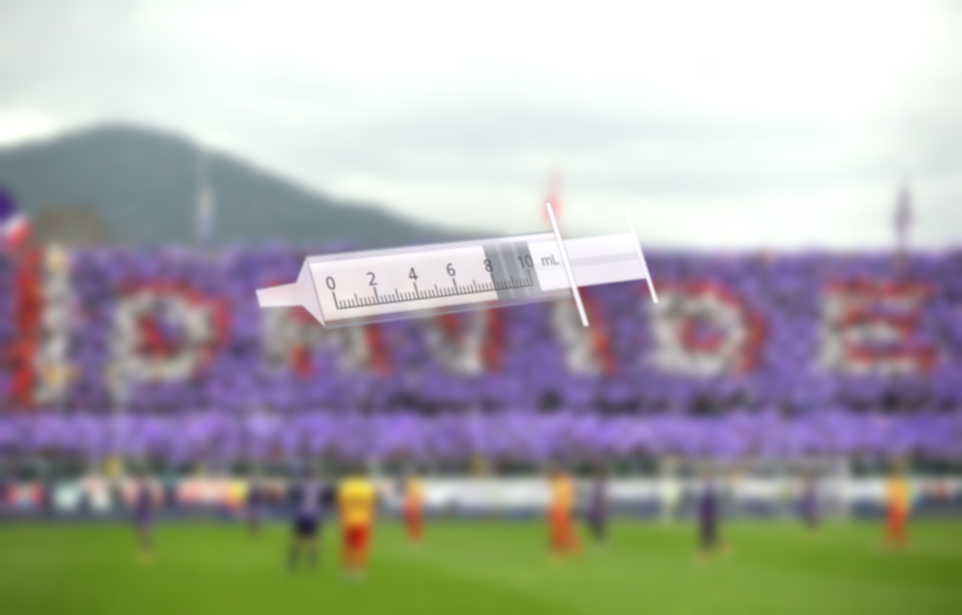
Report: mL 8
